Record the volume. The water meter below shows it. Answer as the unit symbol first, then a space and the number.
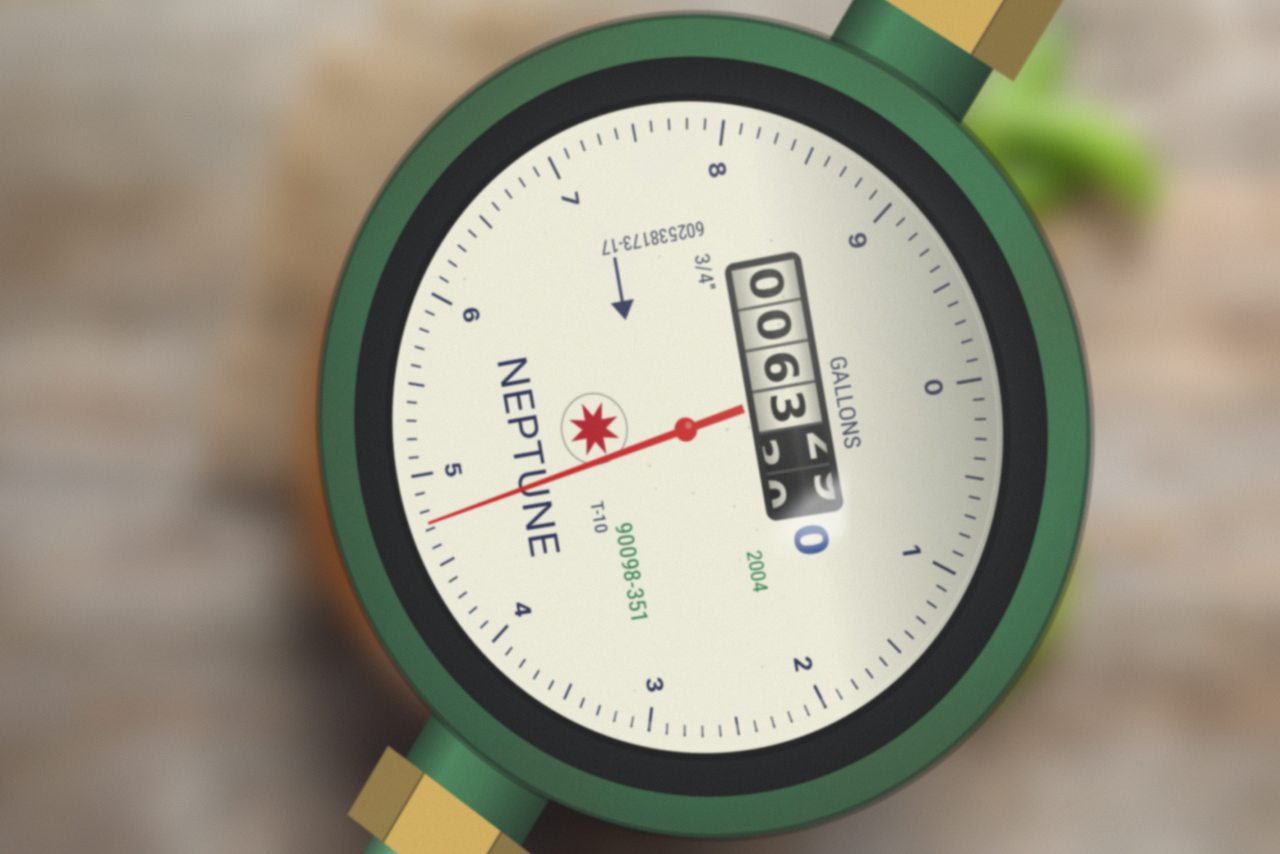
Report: gal 63294.7
